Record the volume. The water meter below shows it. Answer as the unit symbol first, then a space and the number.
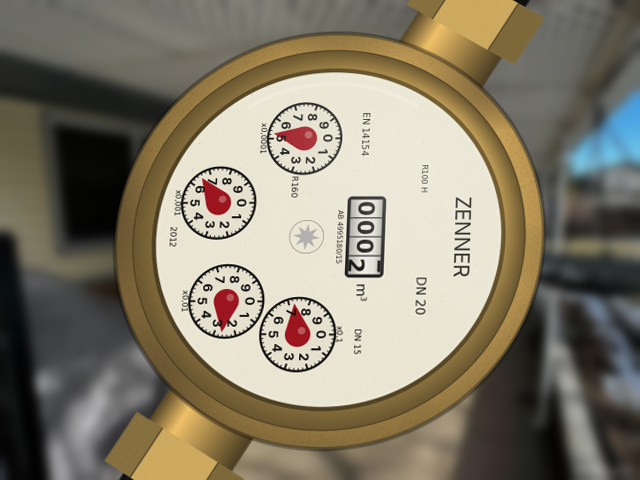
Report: m³ 1.7265
